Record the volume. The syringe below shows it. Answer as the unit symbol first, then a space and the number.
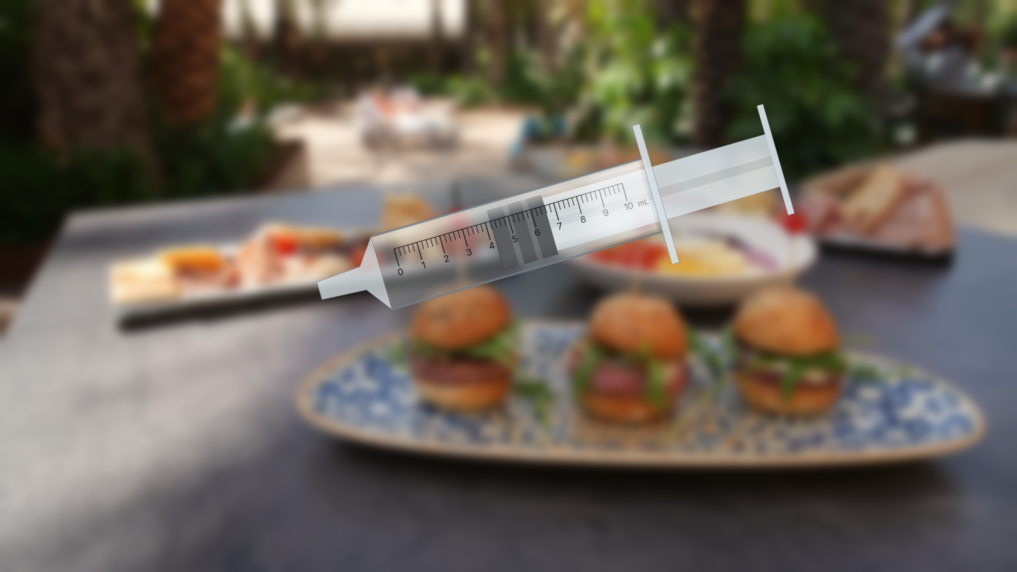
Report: mL 4.2
